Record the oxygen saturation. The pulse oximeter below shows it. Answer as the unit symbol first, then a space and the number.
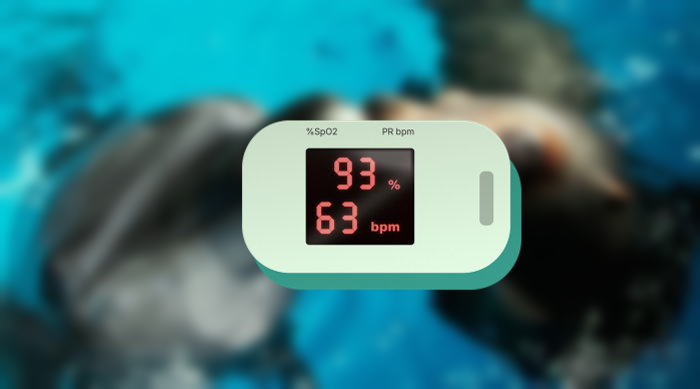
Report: % 93
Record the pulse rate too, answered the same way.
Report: bpm 63
